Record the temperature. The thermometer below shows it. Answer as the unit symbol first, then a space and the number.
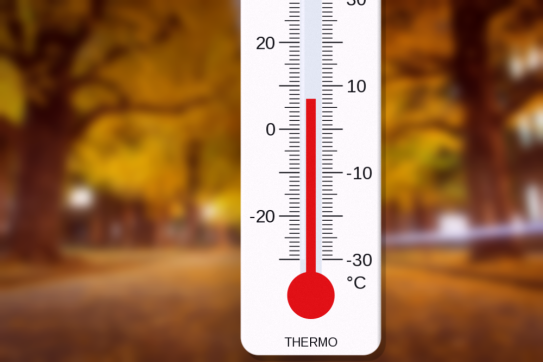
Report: °C 7
